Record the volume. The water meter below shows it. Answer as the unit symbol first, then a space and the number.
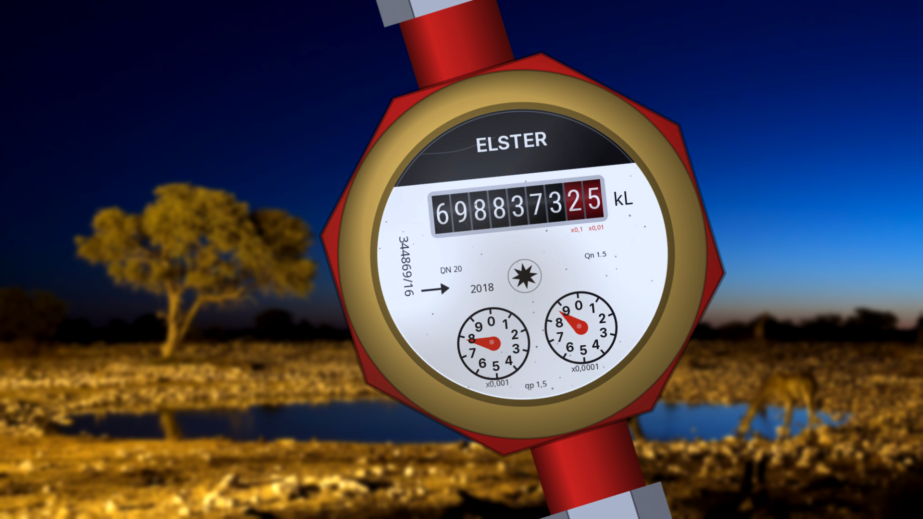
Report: kL 6988373.2578
